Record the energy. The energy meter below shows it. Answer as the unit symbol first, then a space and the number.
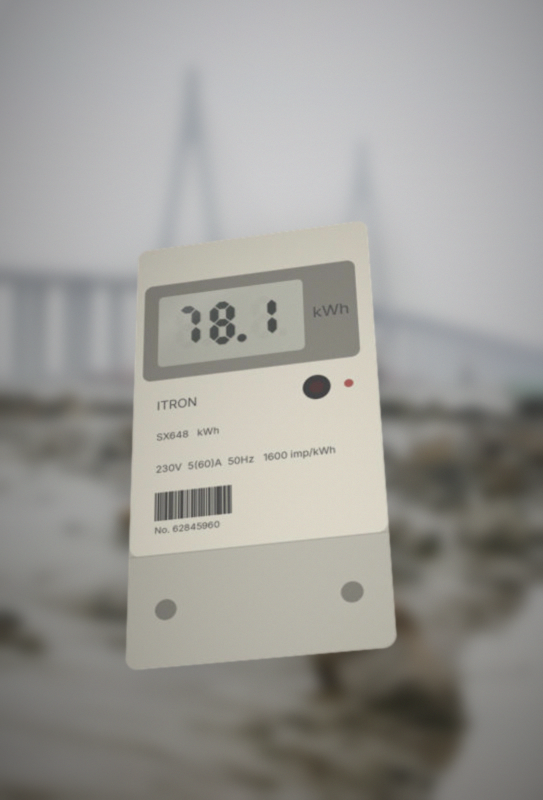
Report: kWh 78.1
